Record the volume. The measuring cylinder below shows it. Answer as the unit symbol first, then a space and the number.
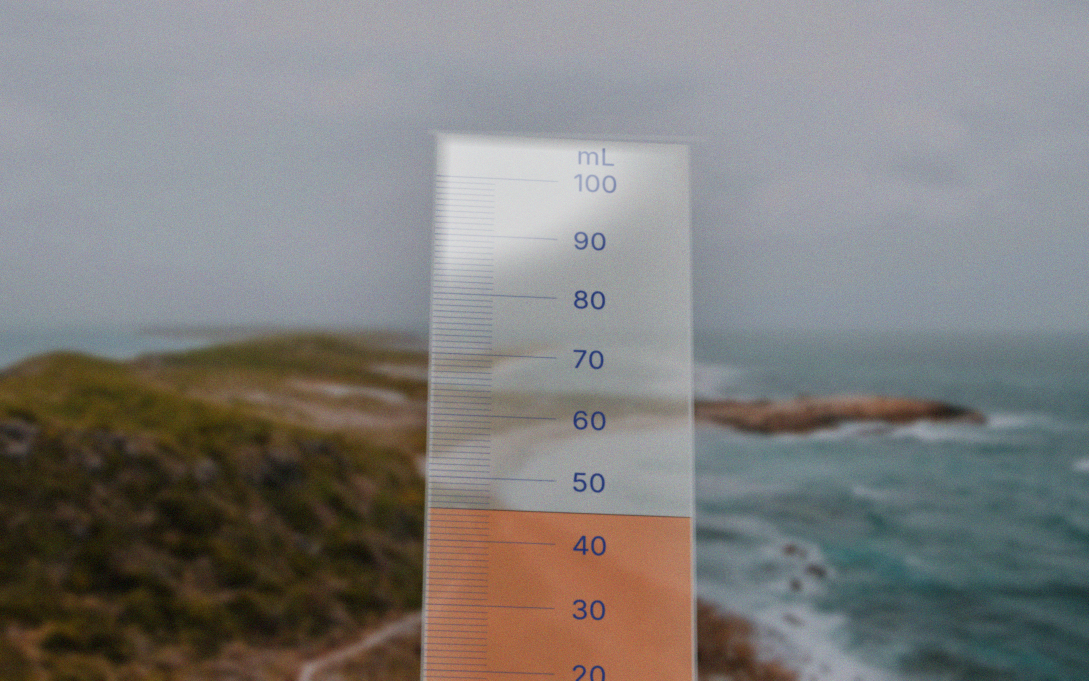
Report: mL 45
